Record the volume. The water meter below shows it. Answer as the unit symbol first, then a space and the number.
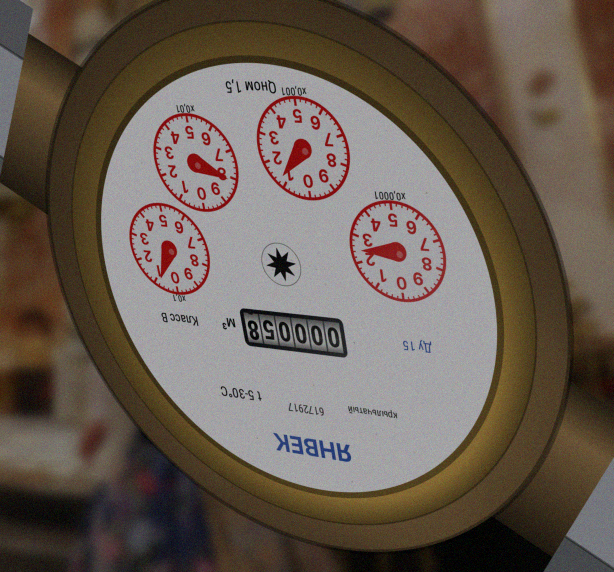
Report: m³ 58.0812
